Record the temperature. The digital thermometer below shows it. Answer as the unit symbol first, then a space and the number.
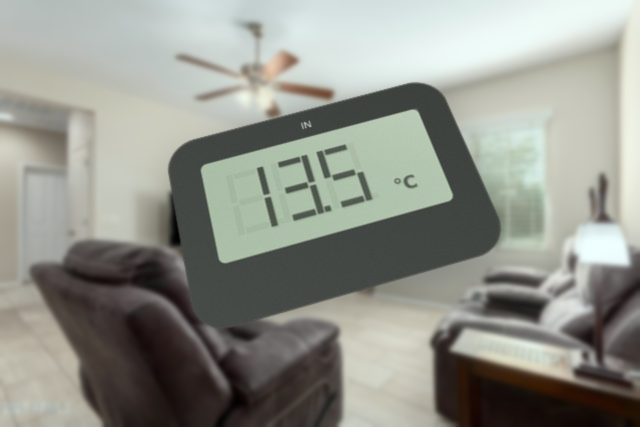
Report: °C 13.5
